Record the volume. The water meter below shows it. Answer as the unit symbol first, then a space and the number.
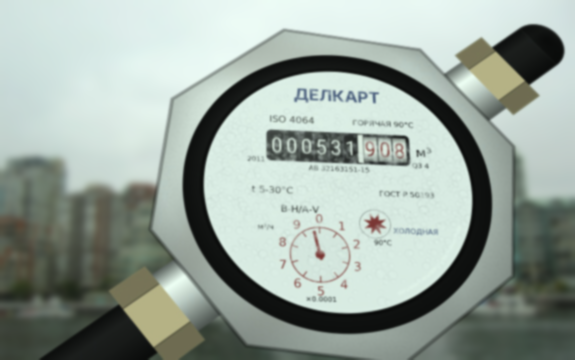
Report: m³ 531.9079
